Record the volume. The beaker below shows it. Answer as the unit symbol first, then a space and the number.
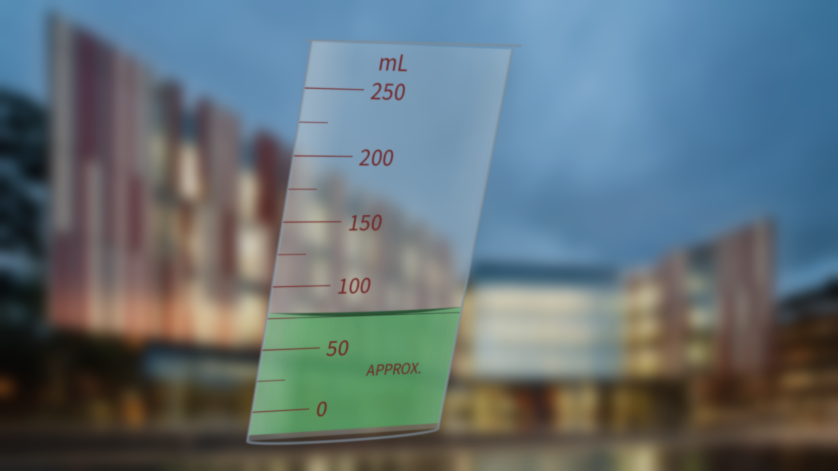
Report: mL 75
